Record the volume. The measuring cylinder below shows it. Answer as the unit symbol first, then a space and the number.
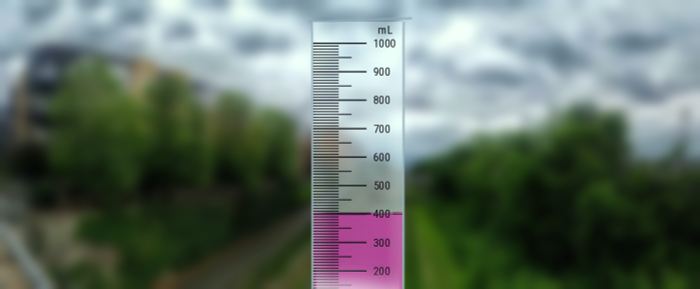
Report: mL 400
